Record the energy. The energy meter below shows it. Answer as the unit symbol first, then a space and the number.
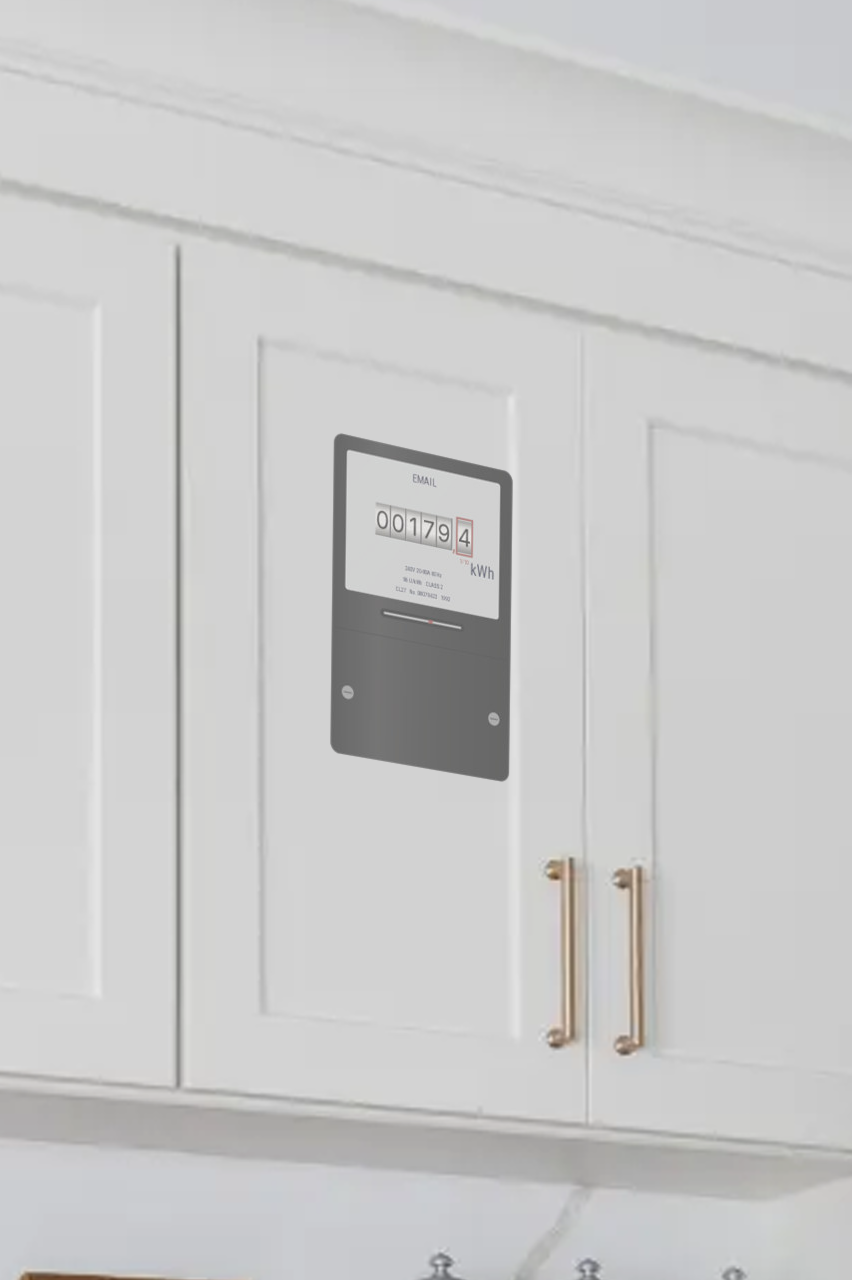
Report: kWh 179.4
